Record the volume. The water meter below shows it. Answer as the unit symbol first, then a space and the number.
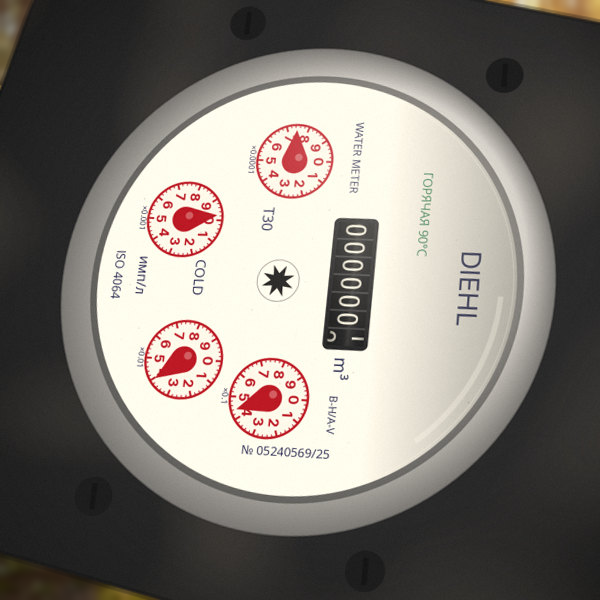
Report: m³ 1.4397
